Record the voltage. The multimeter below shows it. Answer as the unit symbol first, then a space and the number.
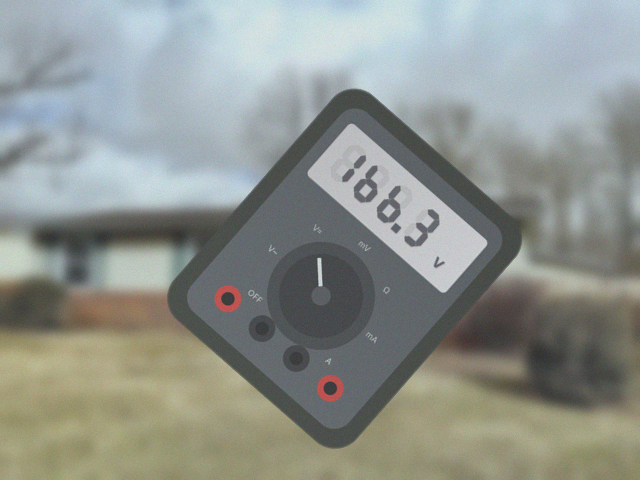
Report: V 166.3
